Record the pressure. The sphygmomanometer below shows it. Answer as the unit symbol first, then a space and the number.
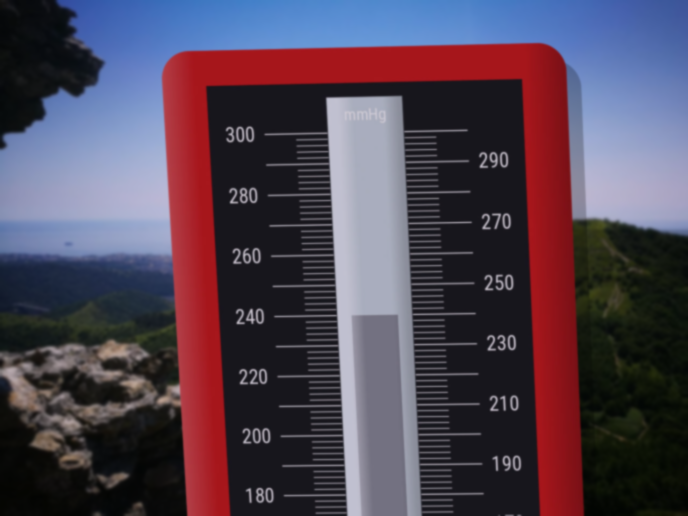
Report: mmHg 240
